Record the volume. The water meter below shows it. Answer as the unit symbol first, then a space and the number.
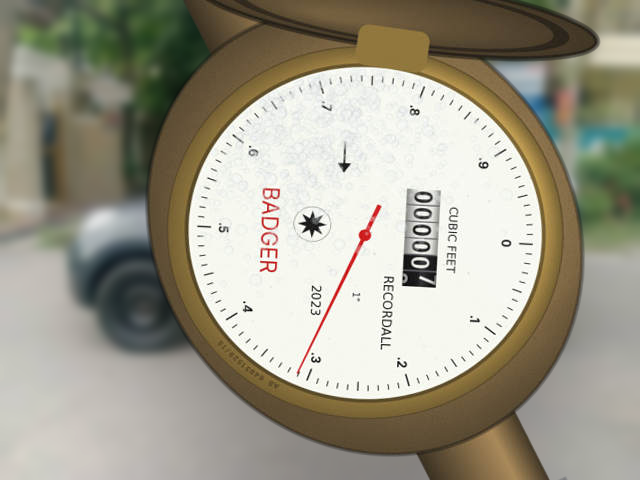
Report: ft³ 7.31
